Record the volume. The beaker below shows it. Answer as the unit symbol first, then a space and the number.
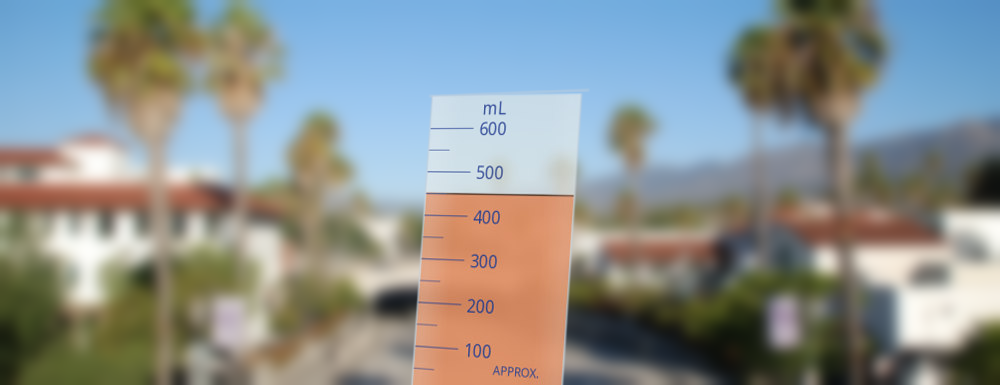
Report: mL 450
